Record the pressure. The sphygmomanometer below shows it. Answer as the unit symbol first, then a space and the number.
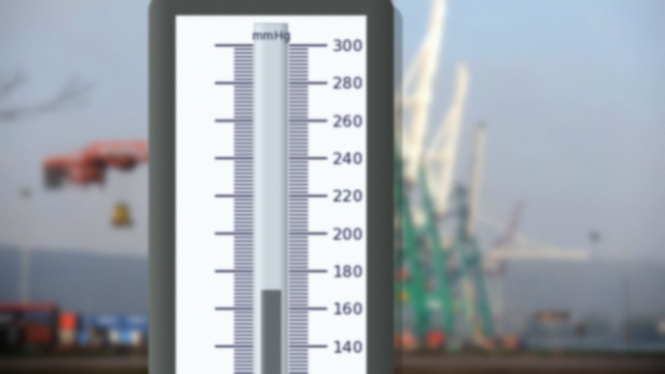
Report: mmHg 170
